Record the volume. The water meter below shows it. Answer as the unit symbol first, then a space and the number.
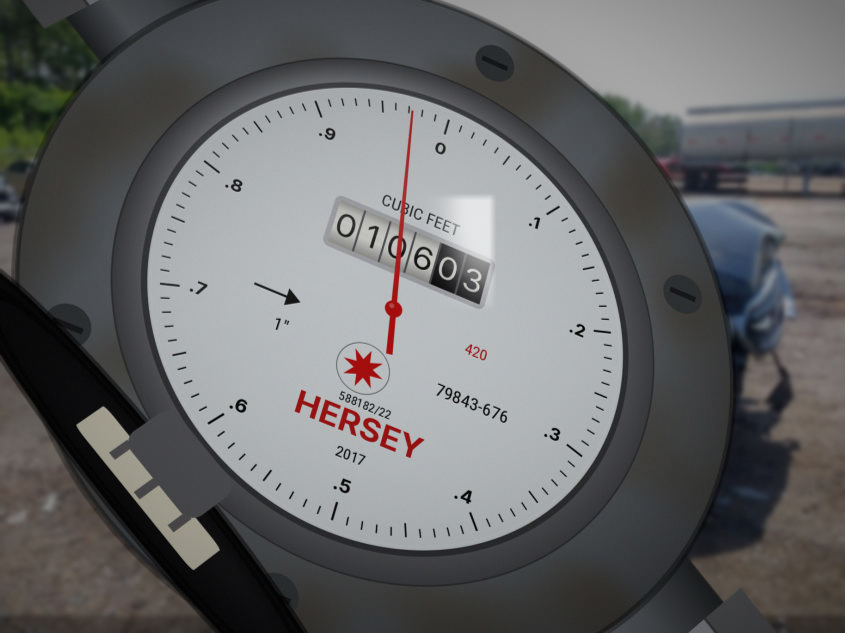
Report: ft³ 10602.97
